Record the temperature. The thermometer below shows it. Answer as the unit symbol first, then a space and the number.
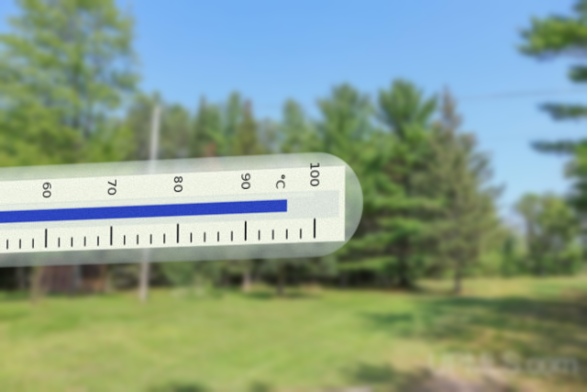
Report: °C 96
